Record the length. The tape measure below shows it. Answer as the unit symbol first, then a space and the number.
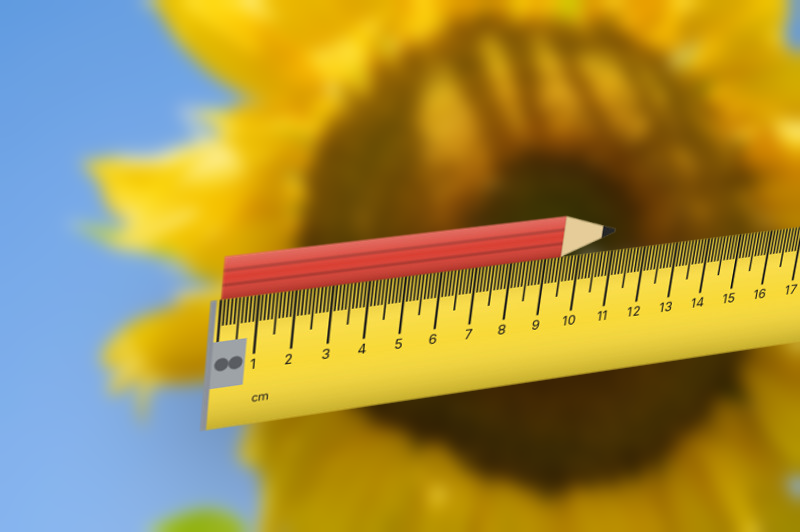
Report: cm 11
